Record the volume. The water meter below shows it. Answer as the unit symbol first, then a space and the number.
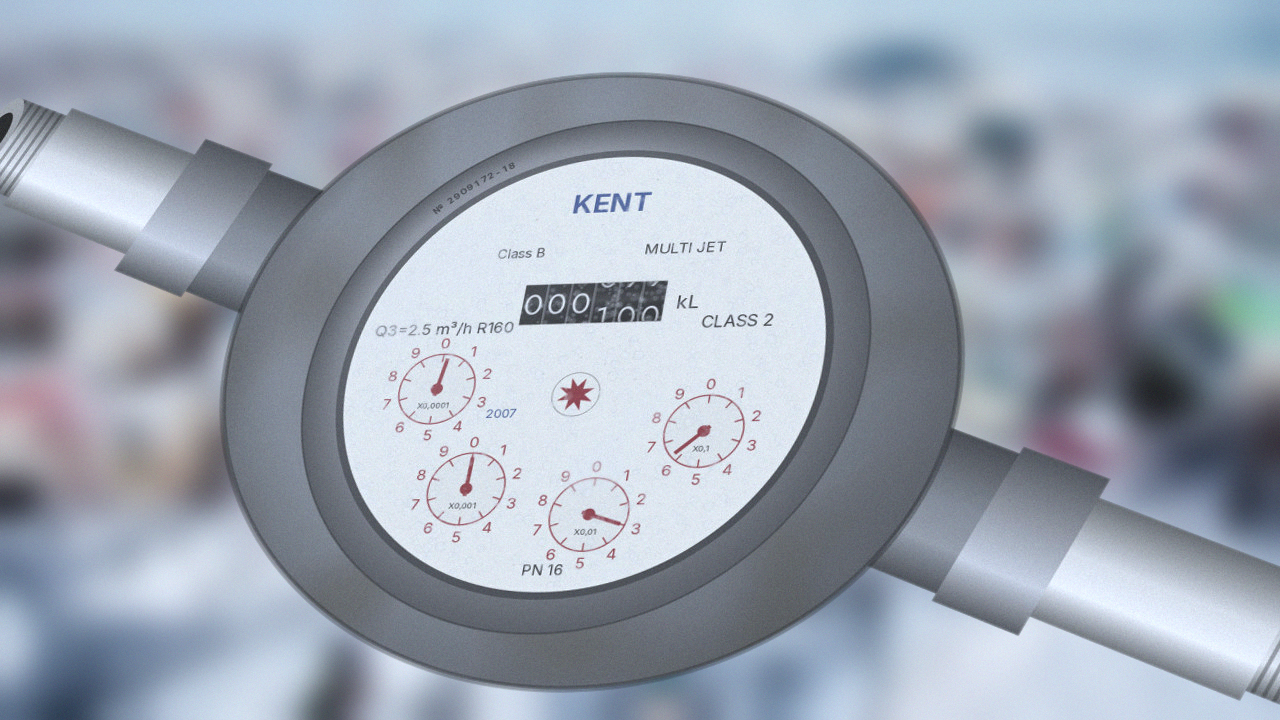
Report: kL 99.6300
